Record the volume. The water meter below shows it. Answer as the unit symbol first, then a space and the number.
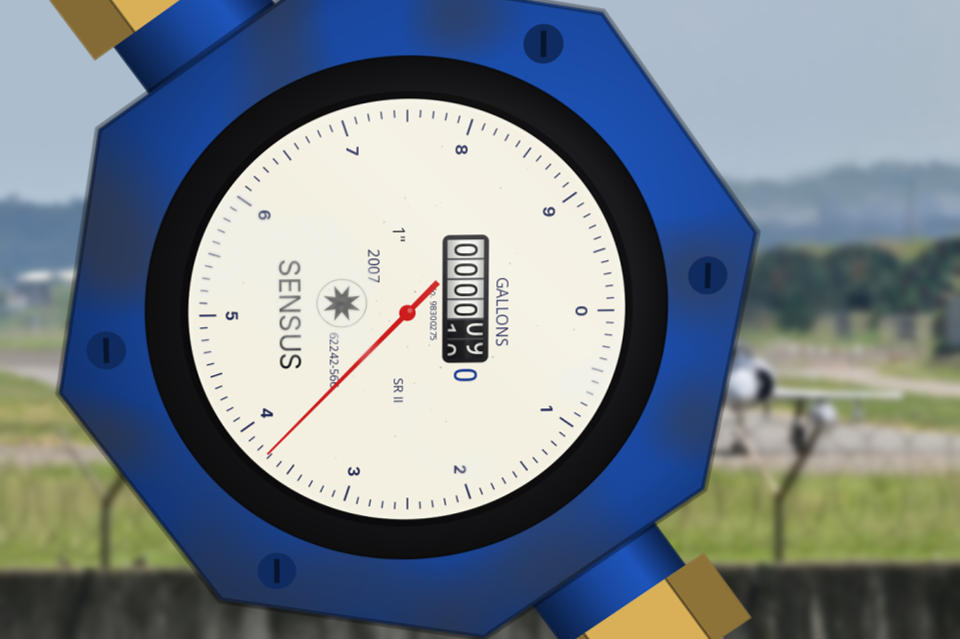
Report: gal 93.7
